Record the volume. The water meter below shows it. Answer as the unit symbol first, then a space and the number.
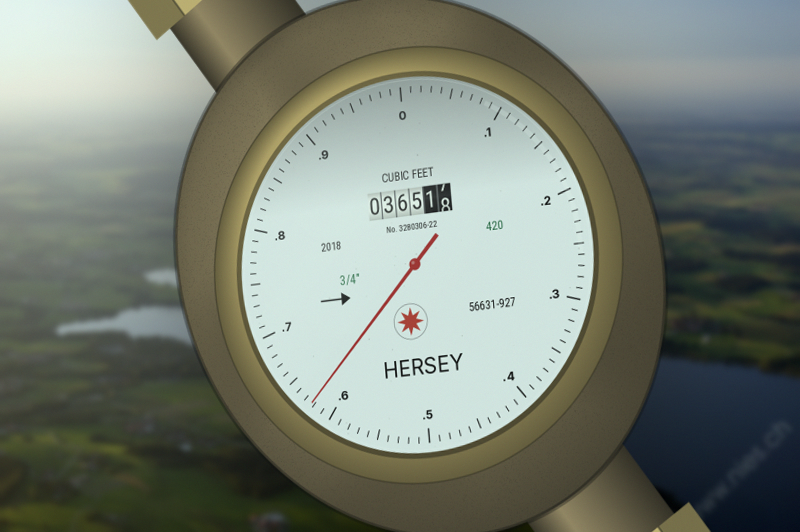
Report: ft³ 36517.62
